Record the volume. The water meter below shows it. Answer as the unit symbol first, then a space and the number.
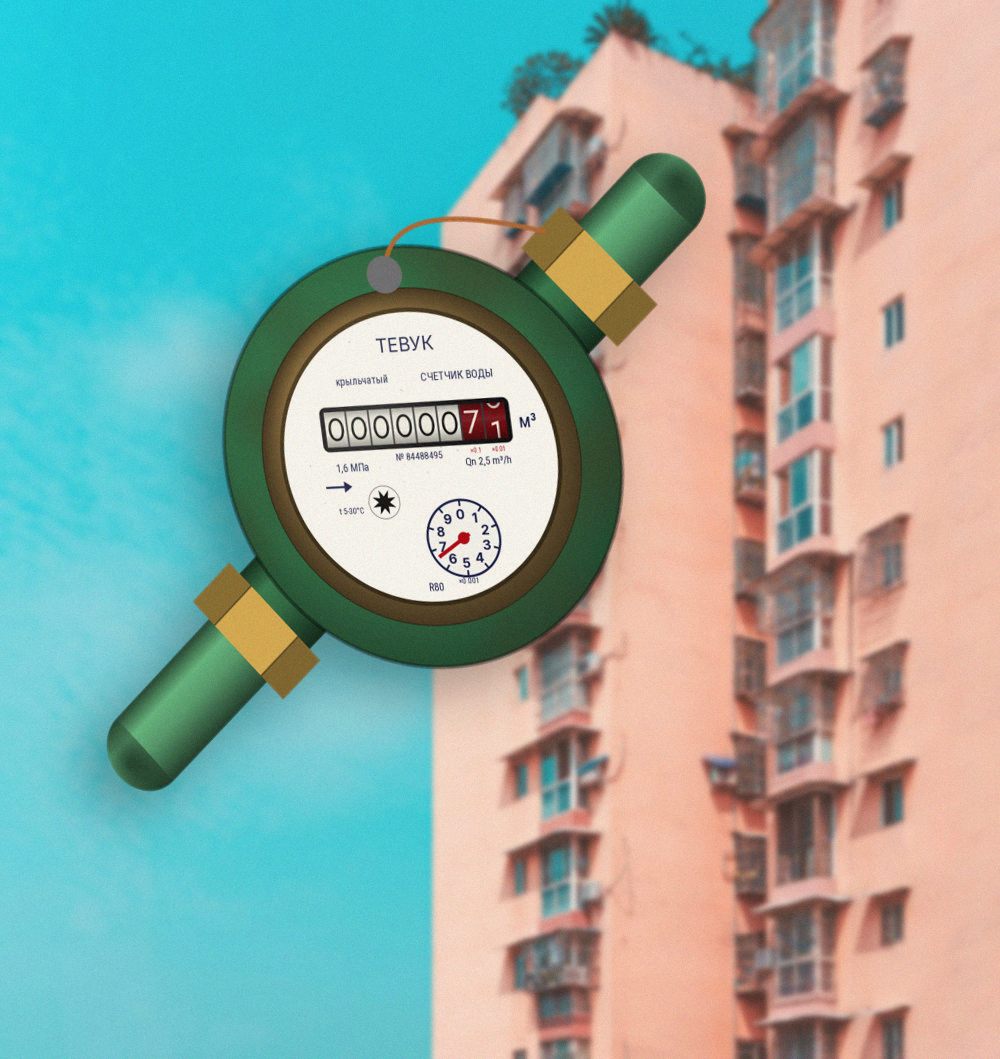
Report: m³ 0.706
